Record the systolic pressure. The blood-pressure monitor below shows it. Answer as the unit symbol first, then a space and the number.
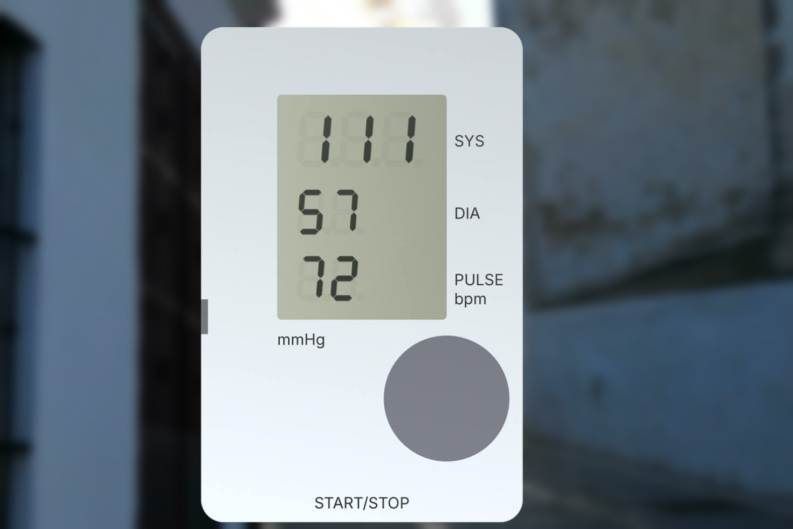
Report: mmHg 111
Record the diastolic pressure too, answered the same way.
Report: mmHg 57
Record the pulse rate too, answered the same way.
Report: bpm 72
